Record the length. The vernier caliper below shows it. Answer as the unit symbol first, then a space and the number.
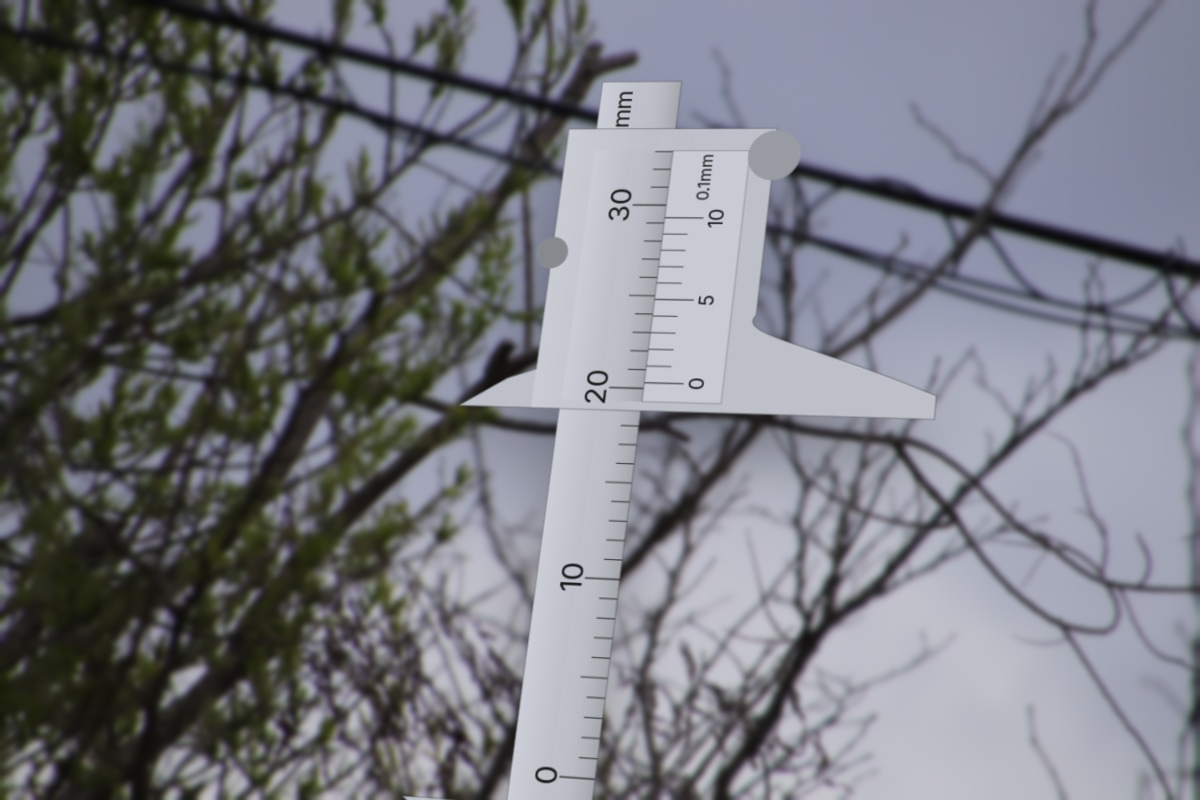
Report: mm 20.3
